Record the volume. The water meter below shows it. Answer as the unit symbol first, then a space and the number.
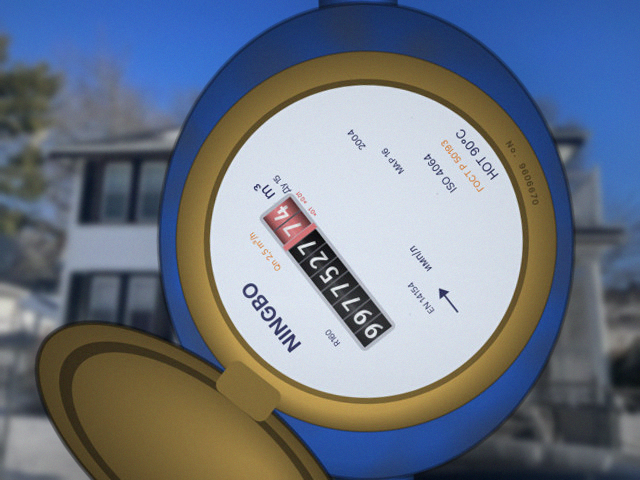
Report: m³ 9977527.74
